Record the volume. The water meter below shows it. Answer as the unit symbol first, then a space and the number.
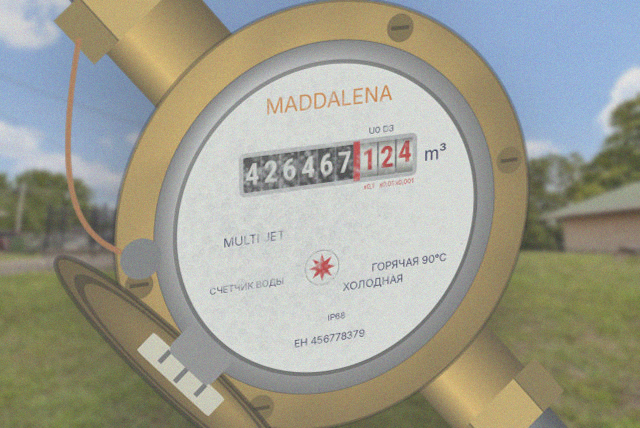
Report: m³ 426467.124
